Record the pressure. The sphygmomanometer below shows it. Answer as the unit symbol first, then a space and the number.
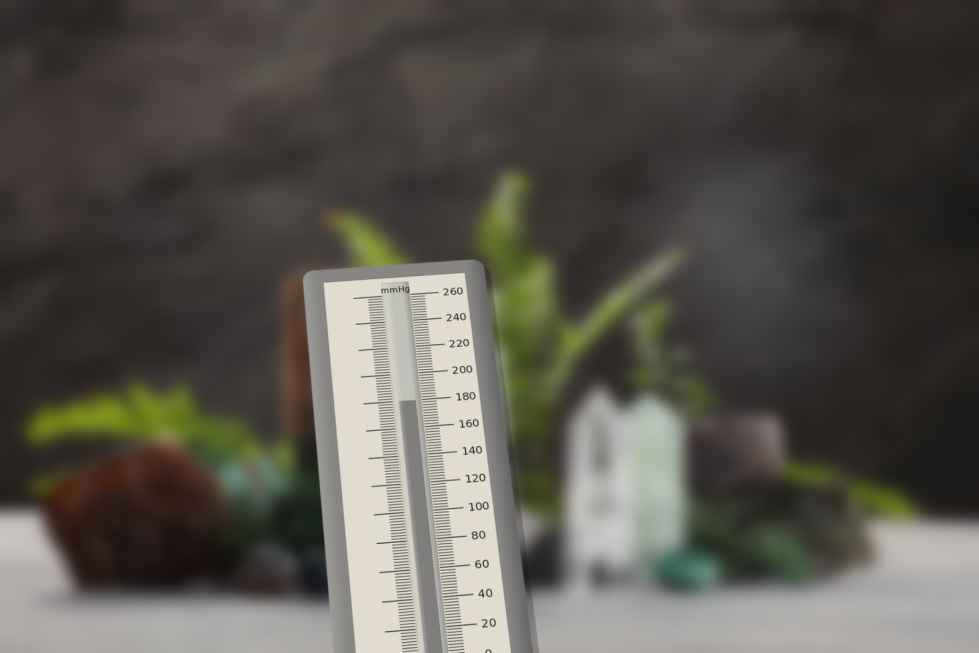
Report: mmHg 180
